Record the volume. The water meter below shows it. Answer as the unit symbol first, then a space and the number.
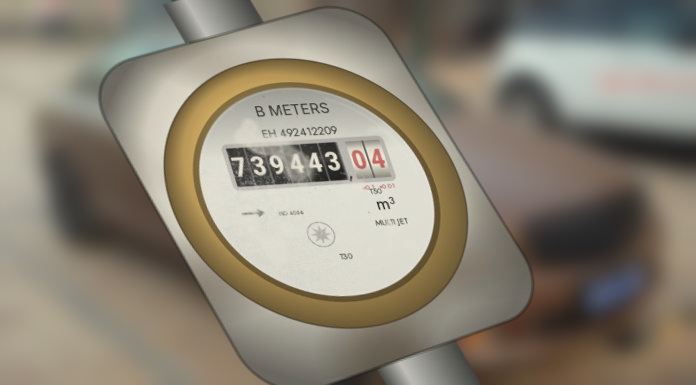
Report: m³ 739443.04
